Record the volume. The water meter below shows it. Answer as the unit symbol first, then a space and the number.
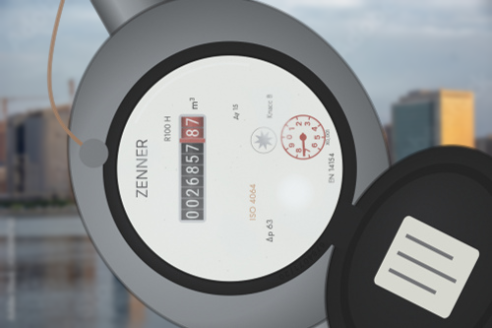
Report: m³ 26857.877
